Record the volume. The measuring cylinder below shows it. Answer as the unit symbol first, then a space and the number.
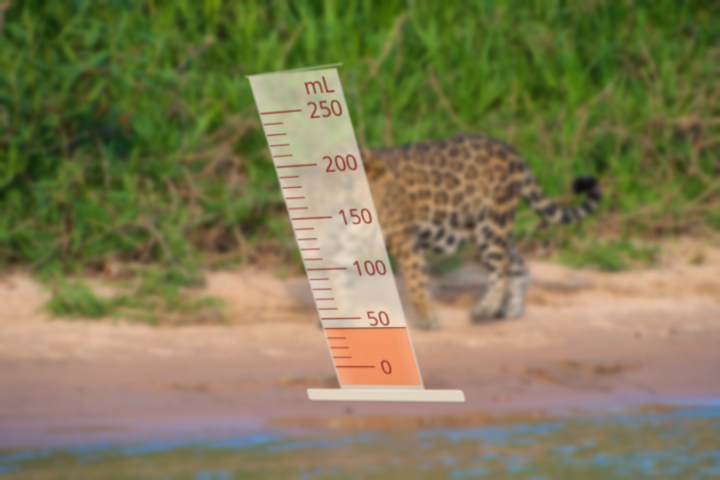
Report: mL 40
